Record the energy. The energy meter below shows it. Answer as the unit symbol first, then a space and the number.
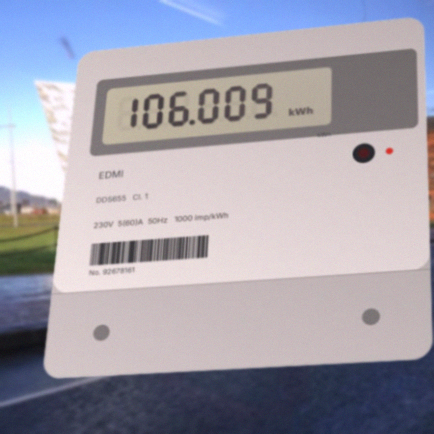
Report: kWh 106.009
